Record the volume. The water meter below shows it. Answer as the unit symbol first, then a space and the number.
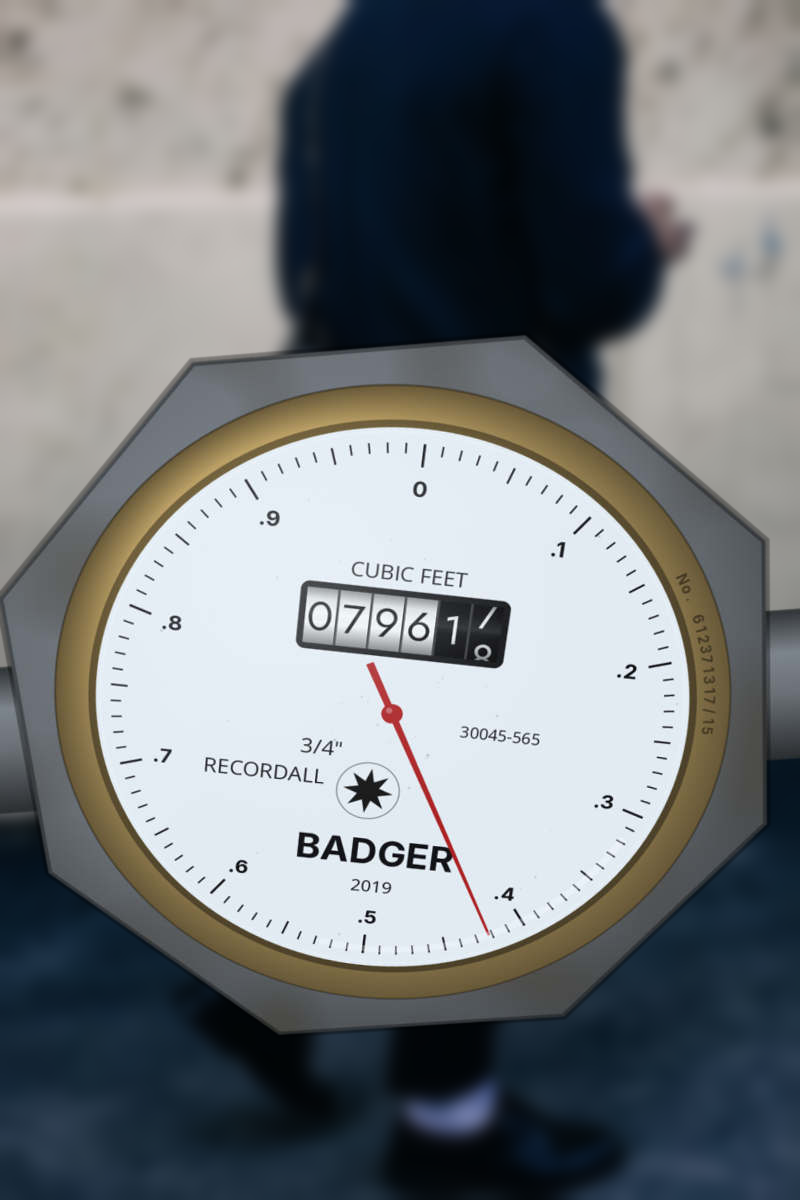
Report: ft³ 79617.42
